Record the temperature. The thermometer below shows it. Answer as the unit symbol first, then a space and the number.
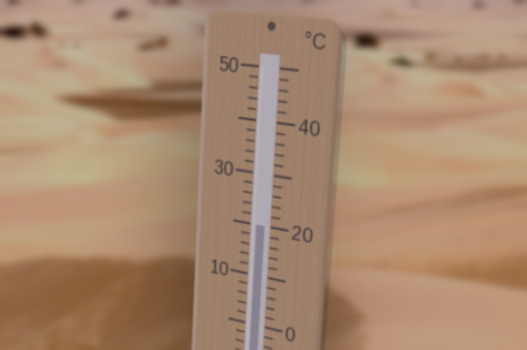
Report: °C 20
